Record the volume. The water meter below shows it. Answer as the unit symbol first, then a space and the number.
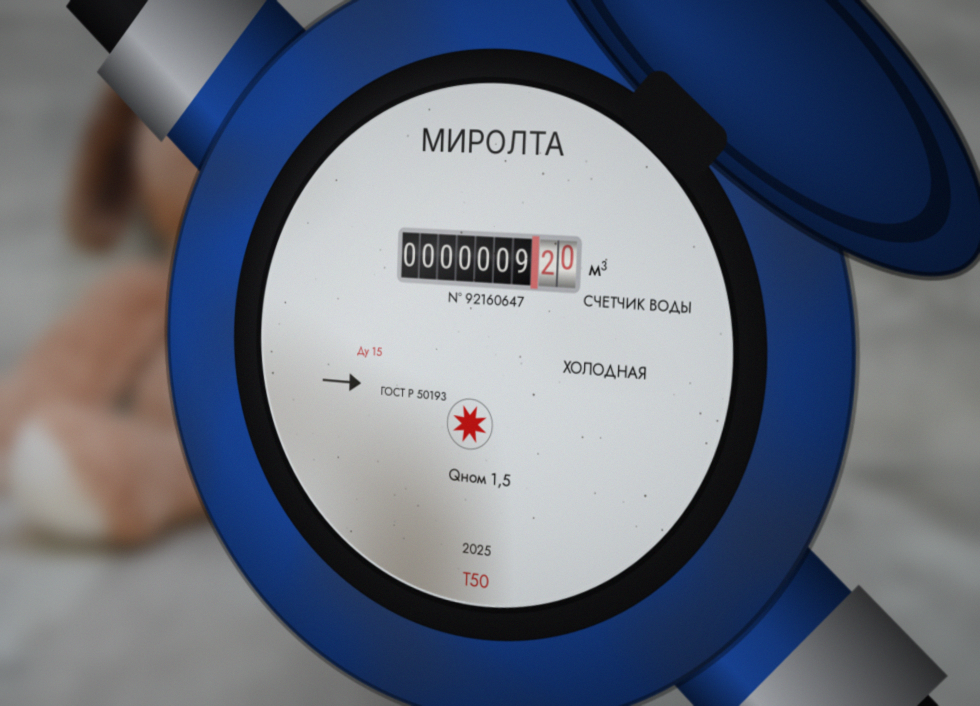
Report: m³ 9.20
